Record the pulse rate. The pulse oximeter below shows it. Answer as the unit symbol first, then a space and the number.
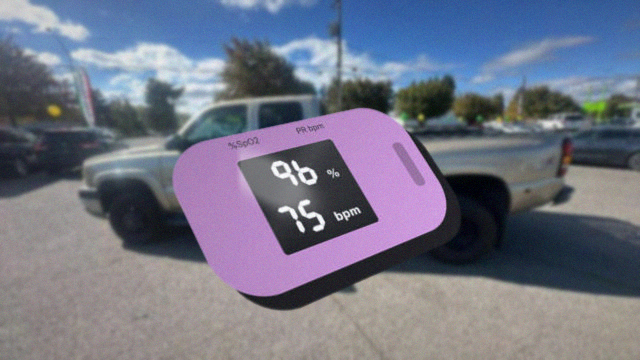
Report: bpm 75
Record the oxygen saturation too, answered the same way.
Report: % 96
